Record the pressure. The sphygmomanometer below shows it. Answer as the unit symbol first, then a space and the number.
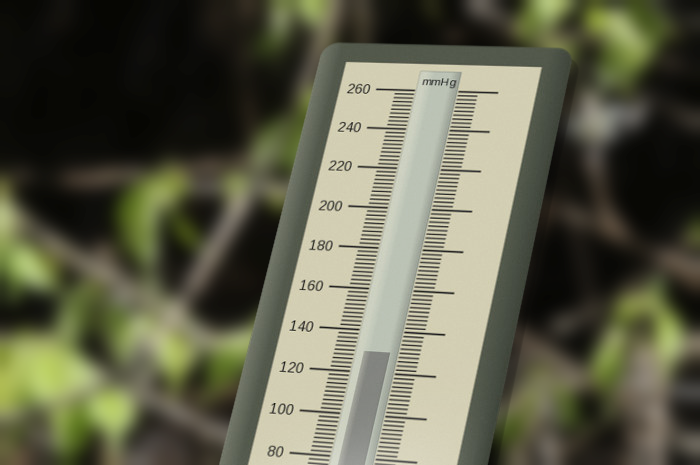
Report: mmHg 130
